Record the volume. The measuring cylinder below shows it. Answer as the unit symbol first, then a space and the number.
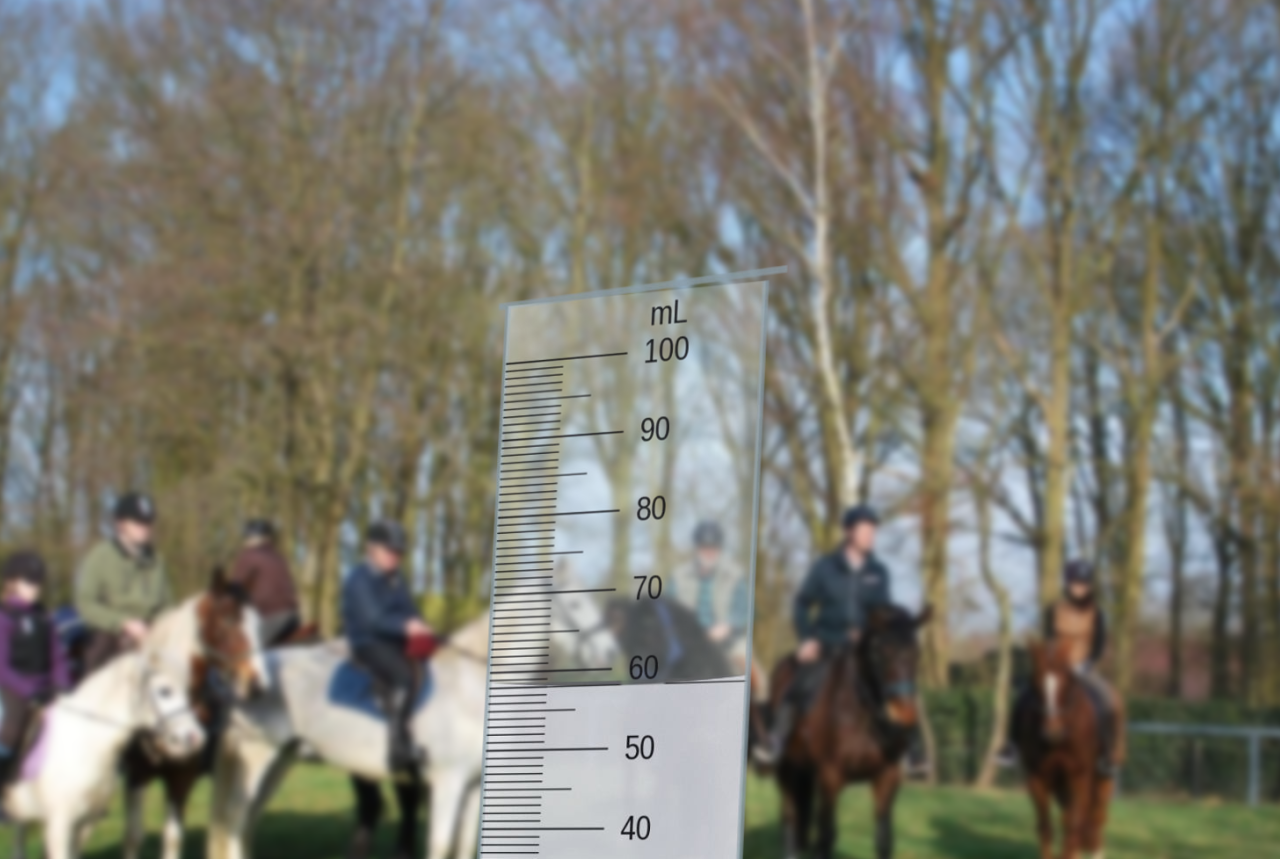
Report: mL 58
